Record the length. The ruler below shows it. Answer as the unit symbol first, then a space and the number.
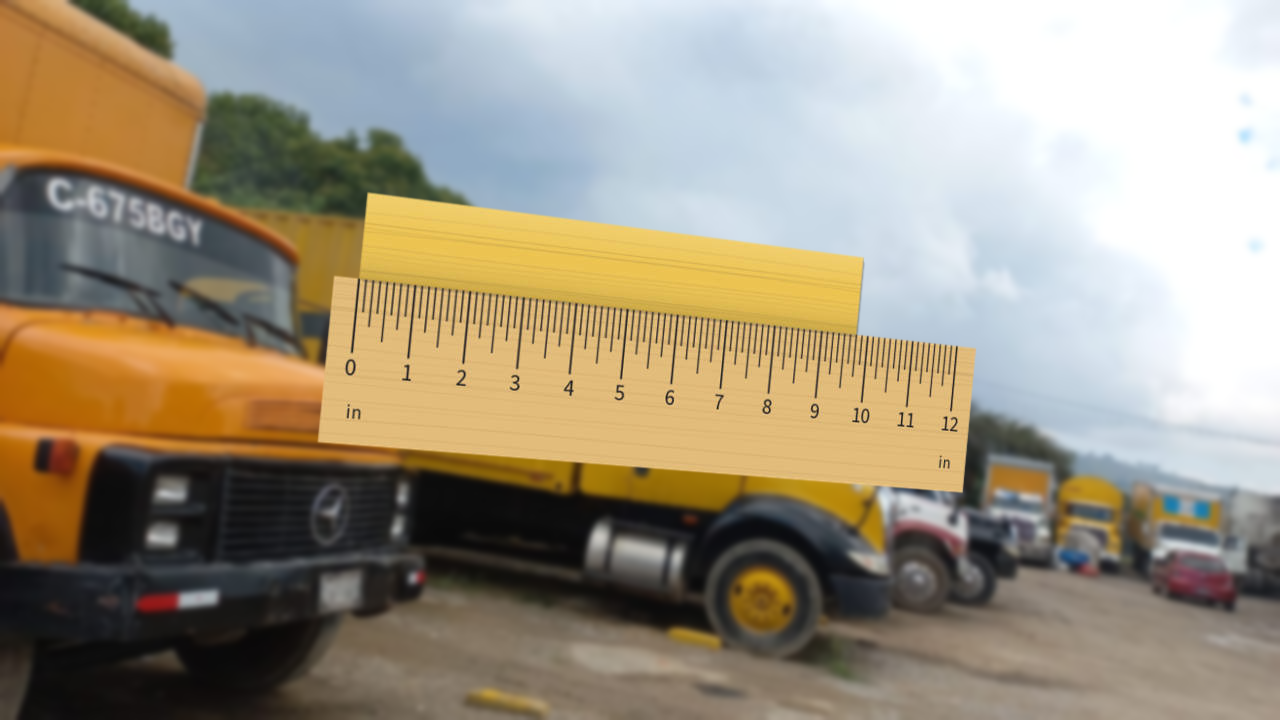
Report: in 9.75
